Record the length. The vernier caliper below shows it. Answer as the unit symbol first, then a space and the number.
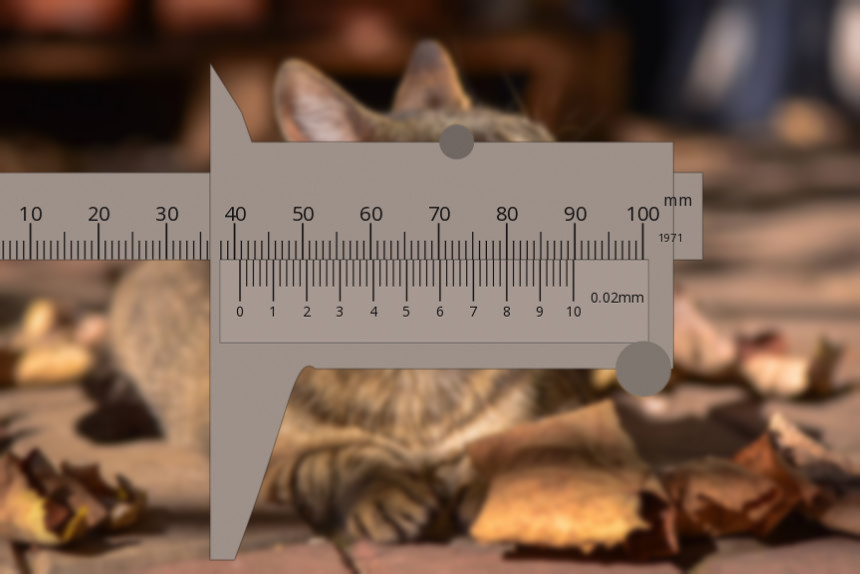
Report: mm 40.8
